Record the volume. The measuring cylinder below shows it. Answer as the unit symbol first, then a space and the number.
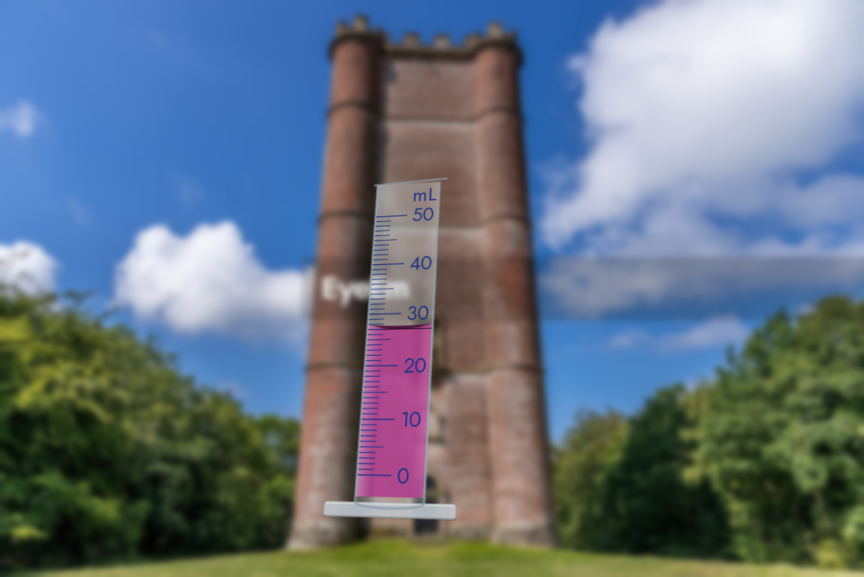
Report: mL 27
